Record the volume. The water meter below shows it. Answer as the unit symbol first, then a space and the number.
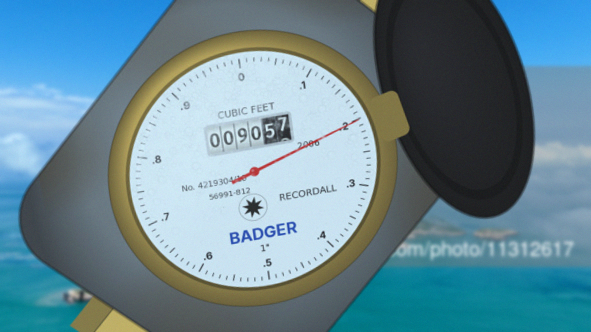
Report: ft³ 9057.20
